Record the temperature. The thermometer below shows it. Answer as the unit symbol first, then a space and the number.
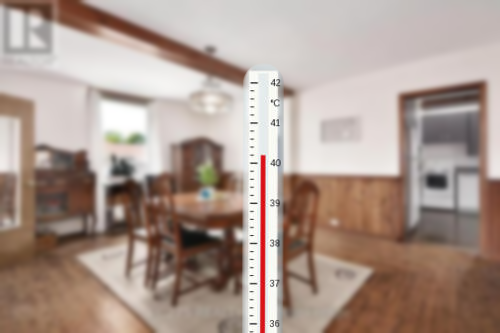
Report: °C 40.2
